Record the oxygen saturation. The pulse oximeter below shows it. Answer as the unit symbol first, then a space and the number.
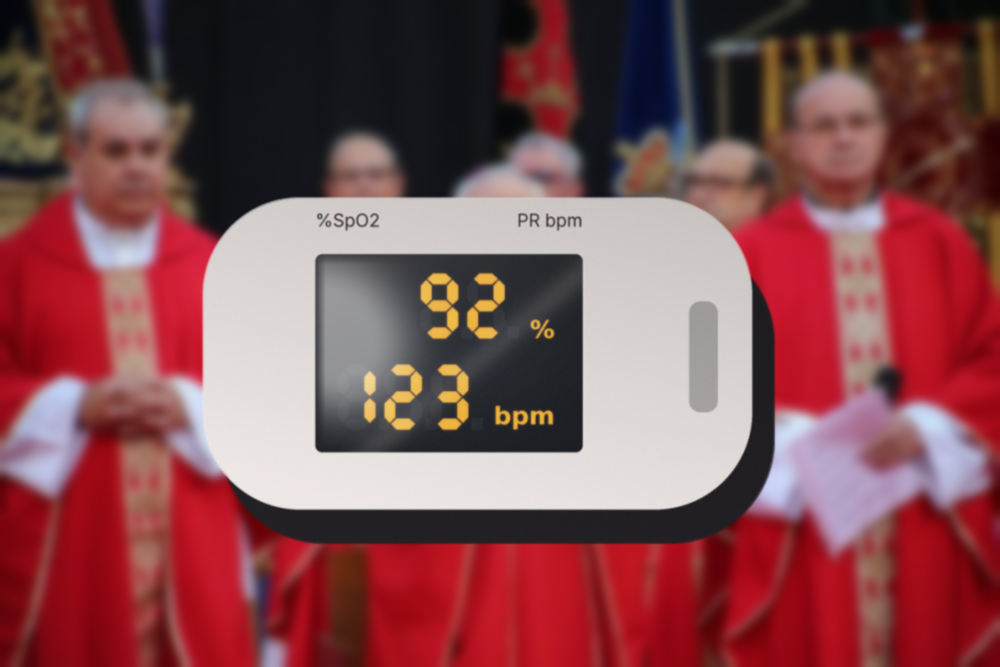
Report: % 92
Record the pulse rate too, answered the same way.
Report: bpm 123
